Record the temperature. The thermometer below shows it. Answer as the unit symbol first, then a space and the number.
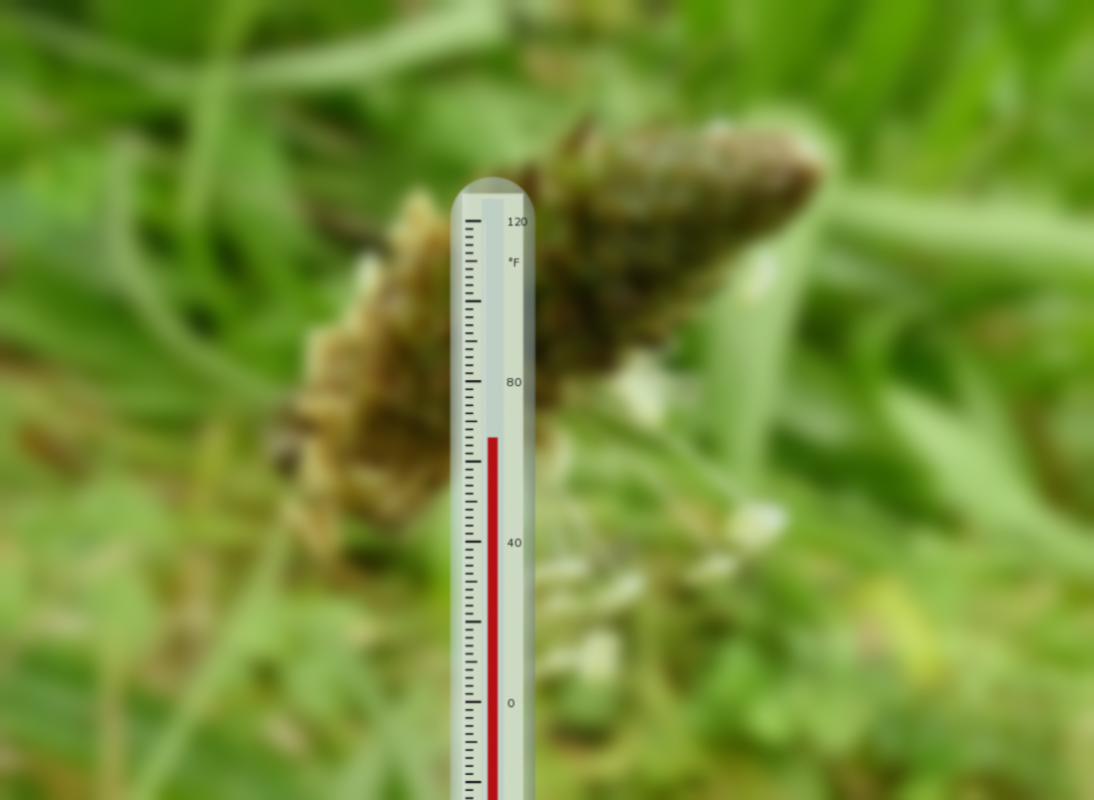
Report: °F 66
